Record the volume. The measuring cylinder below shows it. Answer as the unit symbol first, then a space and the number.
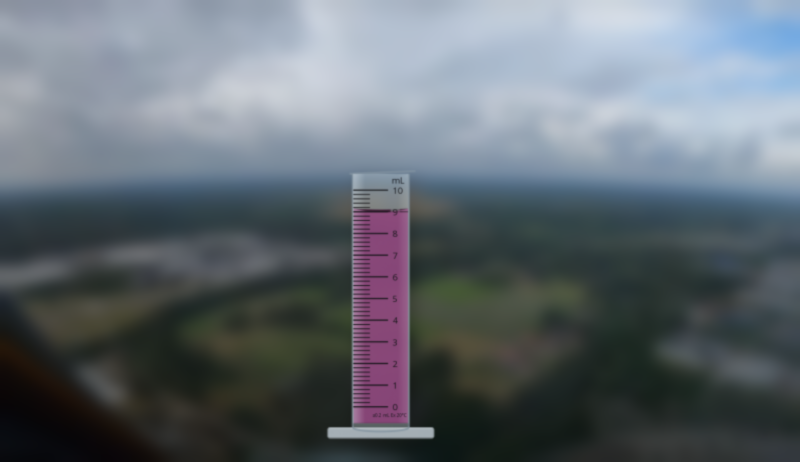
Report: mL 9
